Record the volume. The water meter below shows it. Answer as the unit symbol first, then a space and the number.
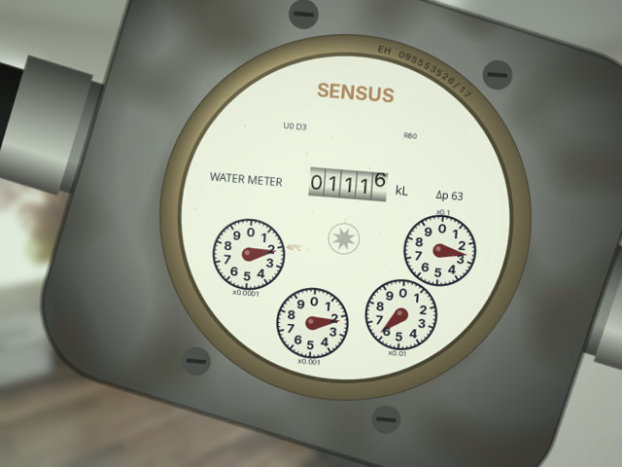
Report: kL 1116.2622
